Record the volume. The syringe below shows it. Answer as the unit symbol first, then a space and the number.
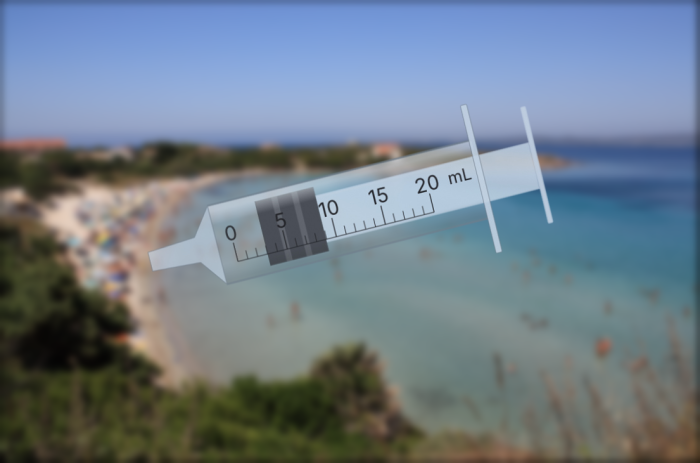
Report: mL 3
